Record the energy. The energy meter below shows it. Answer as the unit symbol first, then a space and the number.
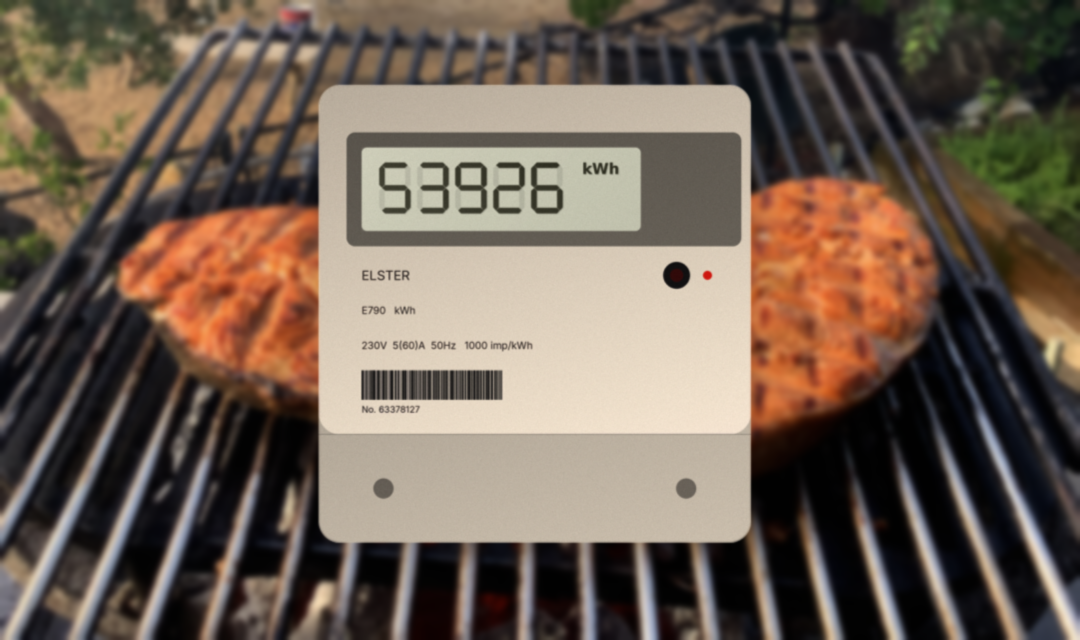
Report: kWh 53926
